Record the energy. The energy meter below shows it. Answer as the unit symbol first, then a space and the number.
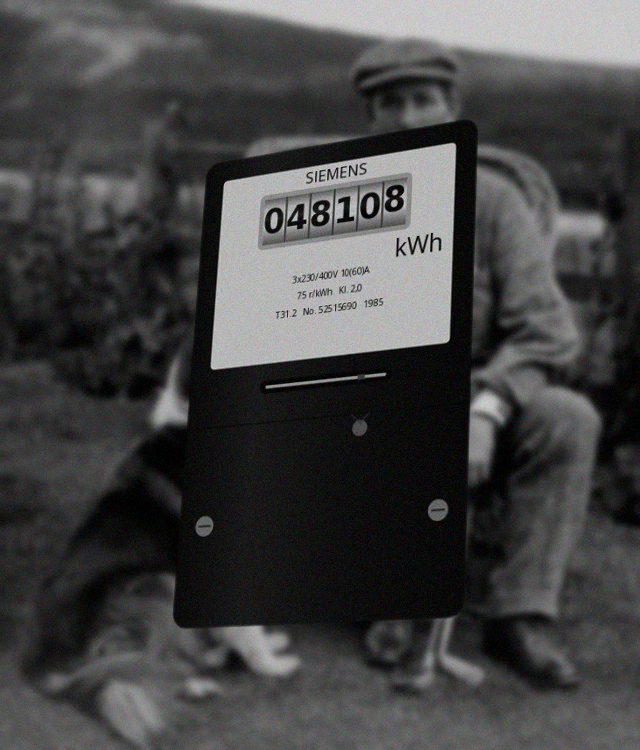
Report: kWh 48108
